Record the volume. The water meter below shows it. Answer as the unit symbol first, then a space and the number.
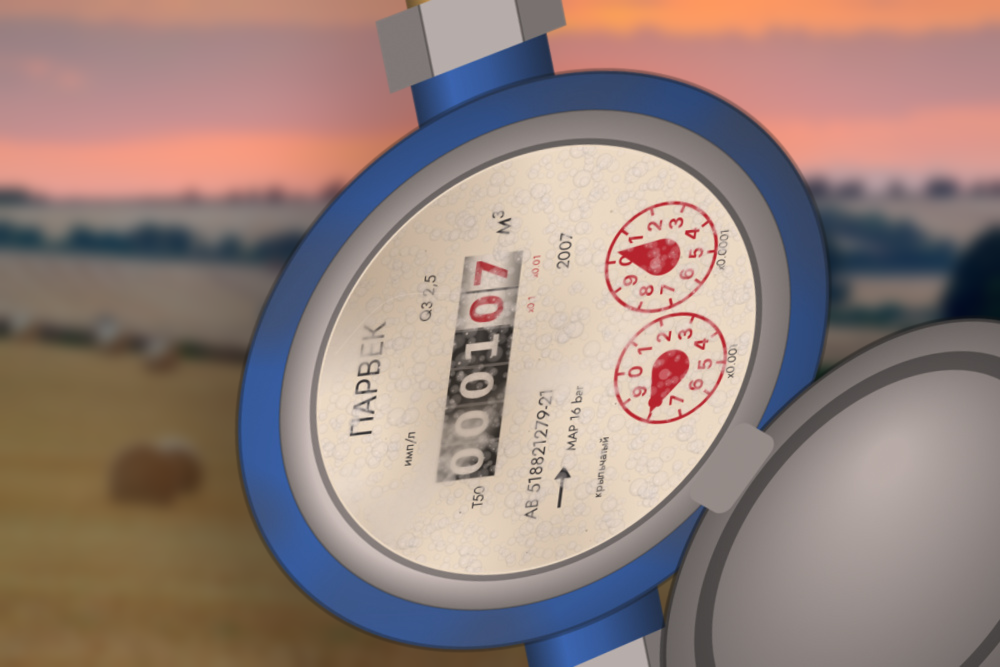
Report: m³ 1.0780
